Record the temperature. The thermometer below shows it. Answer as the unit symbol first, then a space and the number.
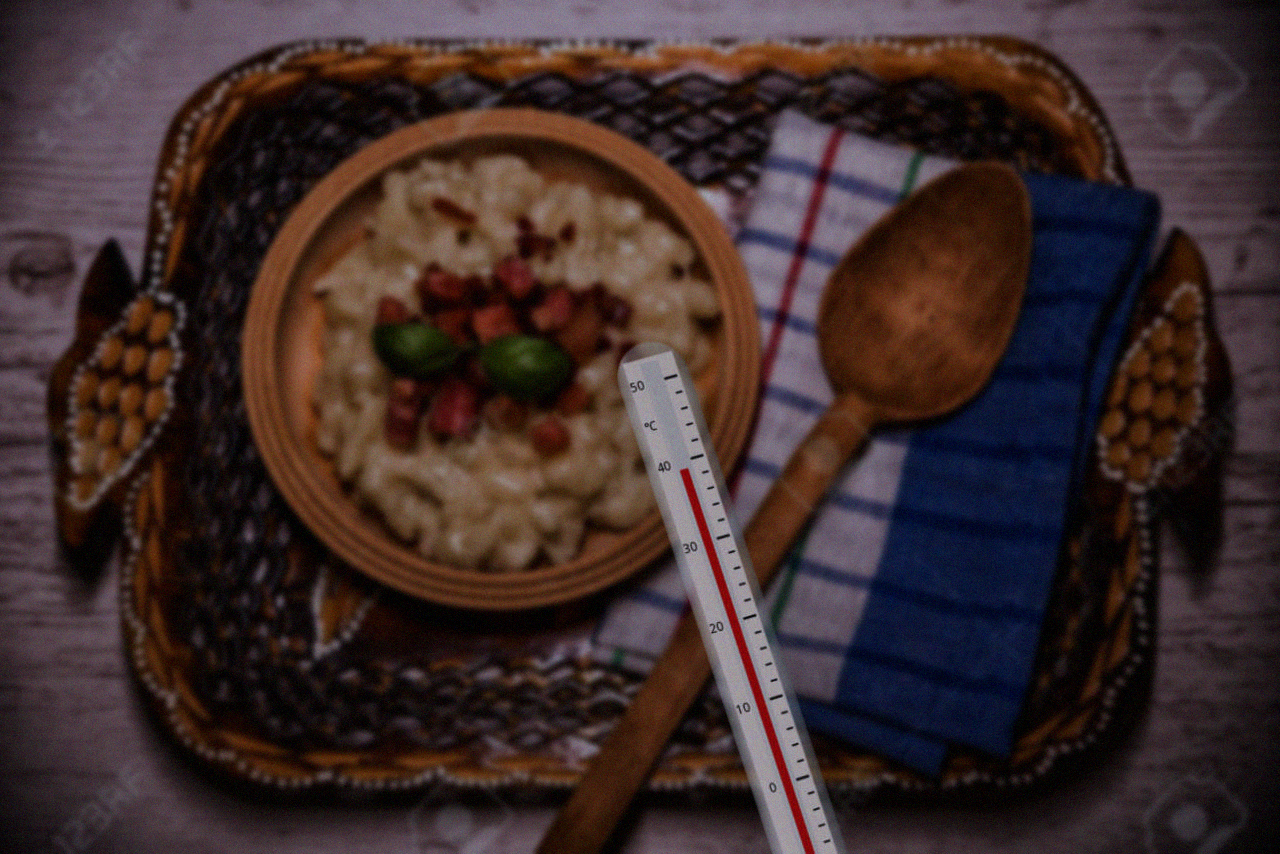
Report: °C 39
